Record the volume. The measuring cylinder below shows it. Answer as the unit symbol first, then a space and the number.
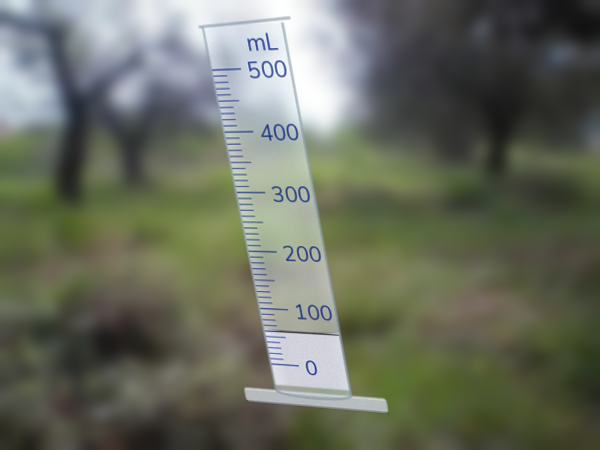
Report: mL 60
